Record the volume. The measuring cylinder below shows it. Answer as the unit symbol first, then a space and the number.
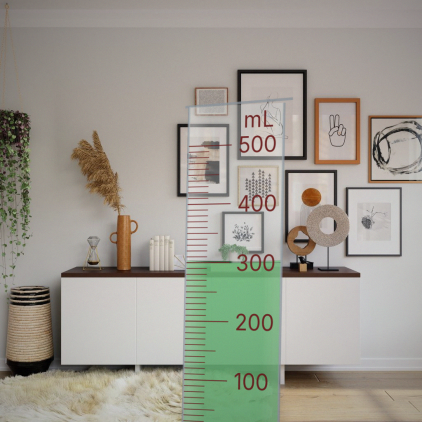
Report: mL 300
